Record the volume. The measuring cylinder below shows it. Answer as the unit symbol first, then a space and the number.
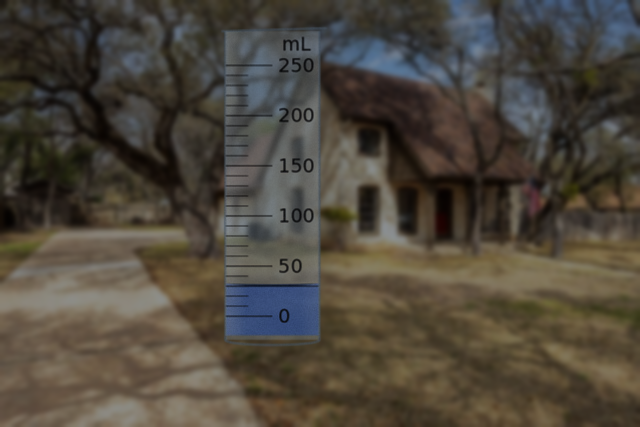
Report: mL 30
